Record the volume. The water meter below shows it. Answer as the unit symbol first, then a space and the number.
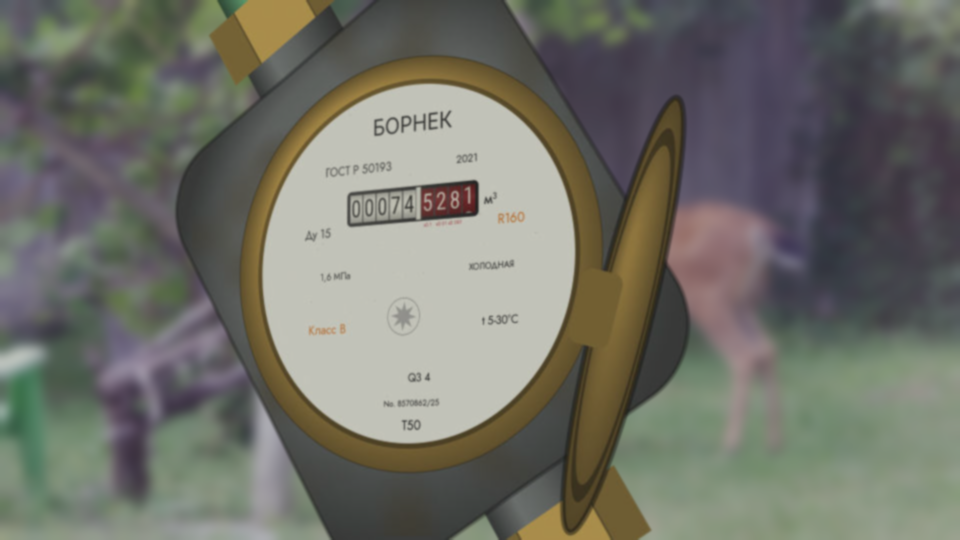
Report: m³ 74.5281
